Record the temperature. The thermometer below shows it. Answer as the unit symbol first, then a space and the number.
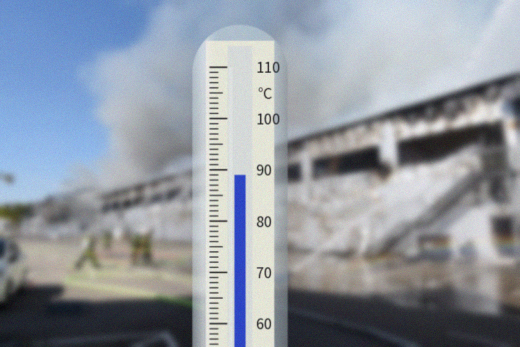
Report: °C 89
